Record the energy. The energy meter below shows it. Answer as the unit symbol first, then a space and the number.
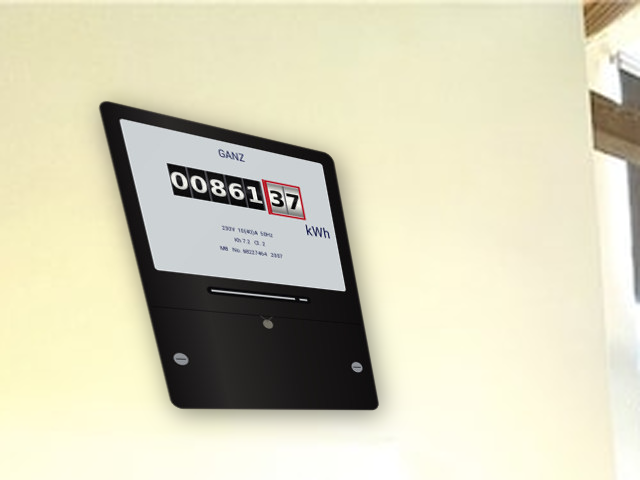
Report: kWh 861.37
